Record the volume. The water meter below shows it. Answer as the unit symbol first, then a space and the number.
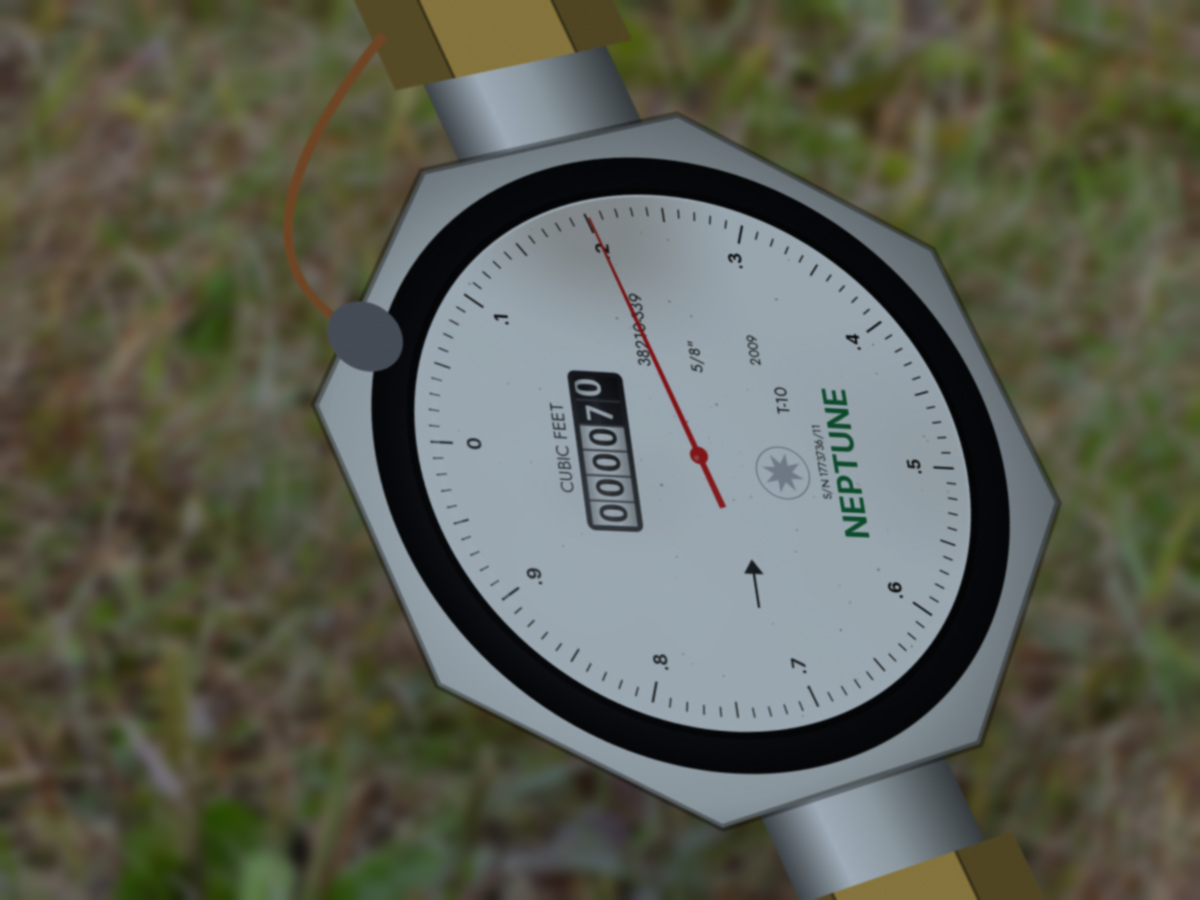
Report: ft³ 70.20
